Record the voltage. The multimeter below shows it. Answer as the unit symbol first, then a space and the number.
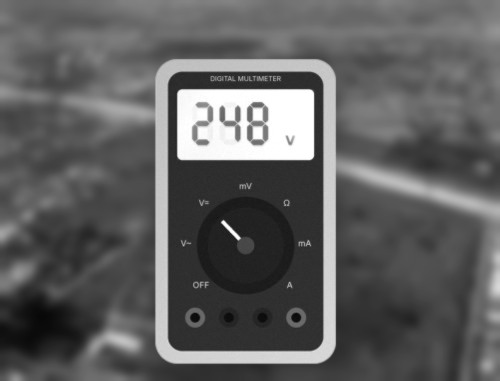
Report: V 248
